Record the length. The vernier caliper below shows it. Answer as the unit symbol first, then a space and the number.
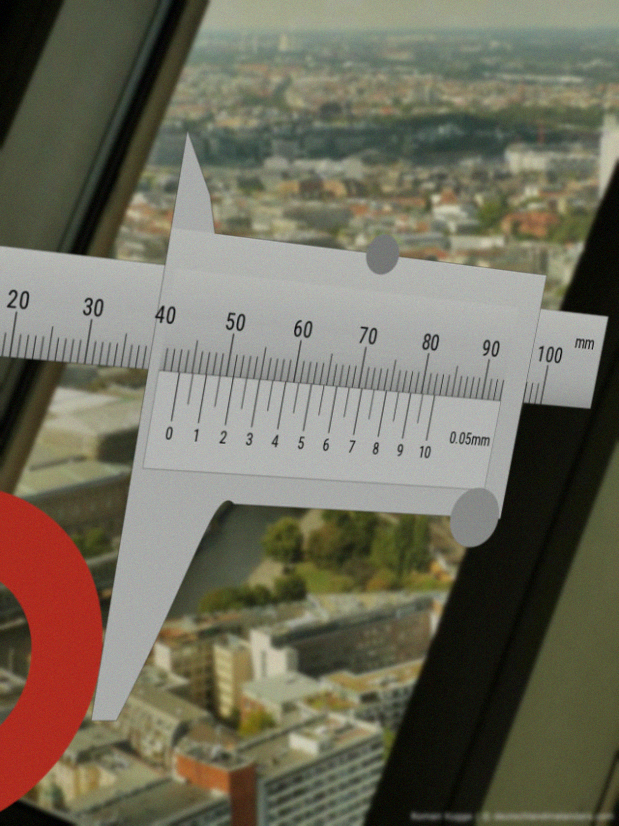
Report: mm 43.2
